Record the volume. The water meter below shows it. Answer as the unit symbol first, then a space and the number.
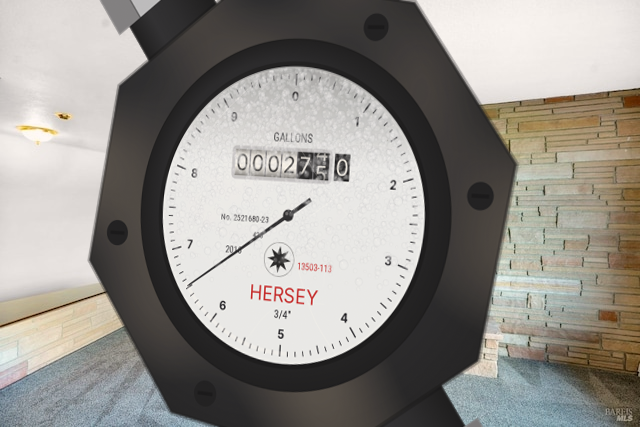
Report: gal 2746.5
